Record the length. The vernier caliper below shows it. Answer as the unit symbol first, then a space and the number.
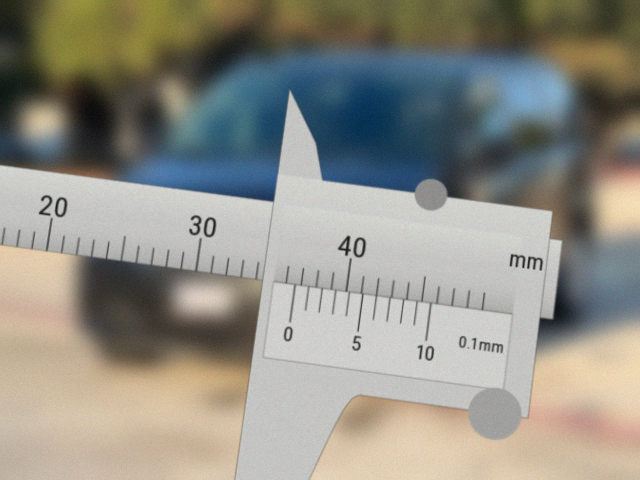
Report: mm 36.6
